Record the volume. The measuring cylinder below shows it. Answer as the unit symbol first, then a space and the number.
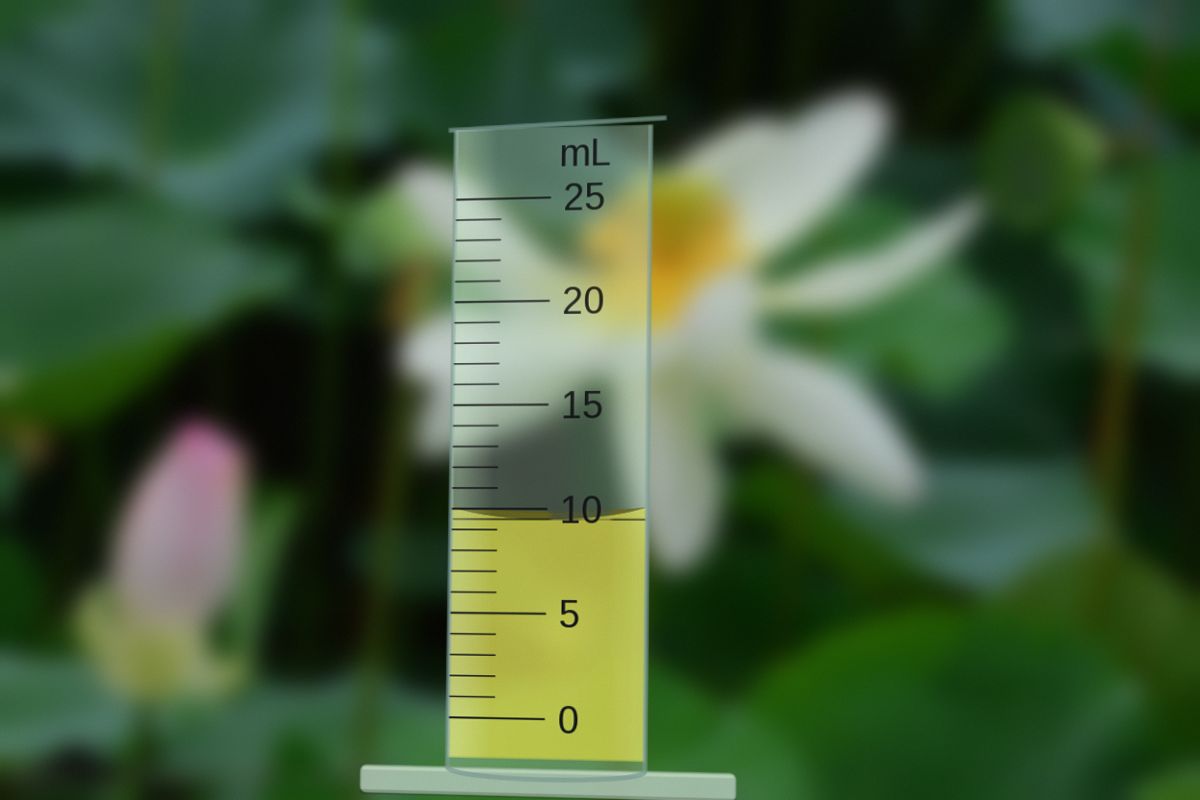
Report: mL 9.5
